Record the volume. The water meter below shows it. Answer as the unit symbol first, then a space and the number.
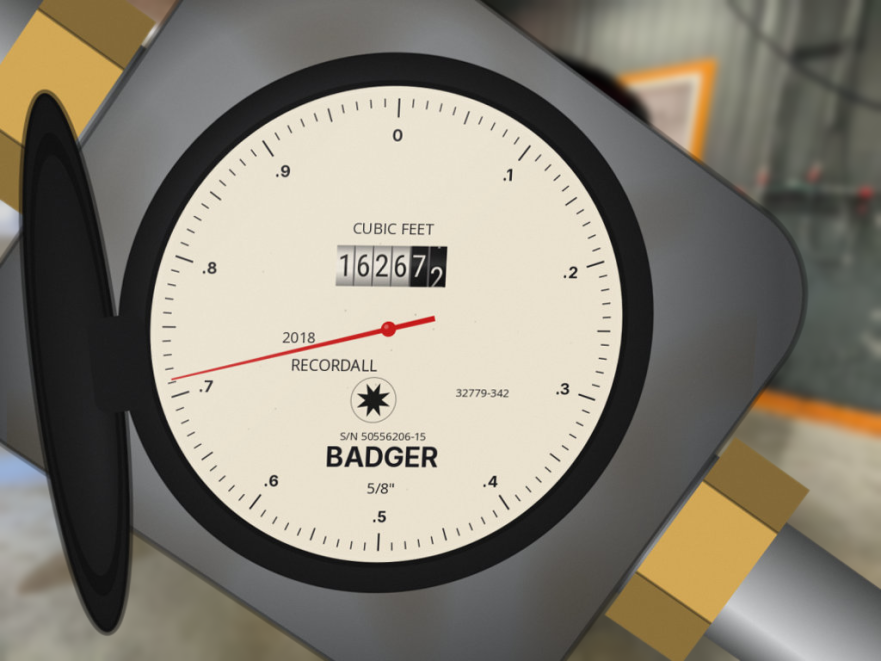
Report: ft³ 162671.71
